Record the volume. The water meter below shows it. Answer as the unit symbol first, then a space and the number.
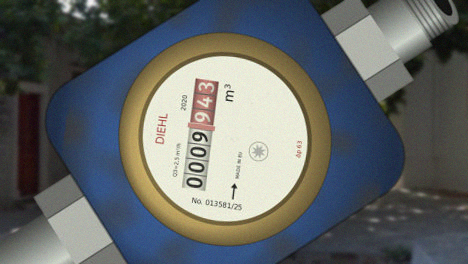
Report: m³ 9.943
